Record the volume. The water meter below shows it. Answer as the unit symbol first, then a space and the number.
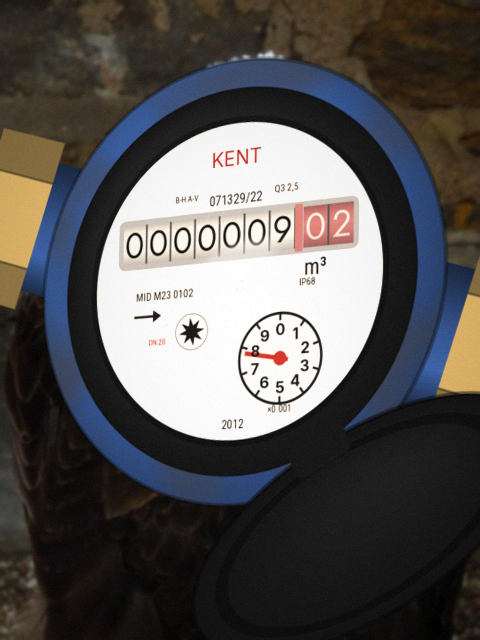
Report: m³ 9.027
